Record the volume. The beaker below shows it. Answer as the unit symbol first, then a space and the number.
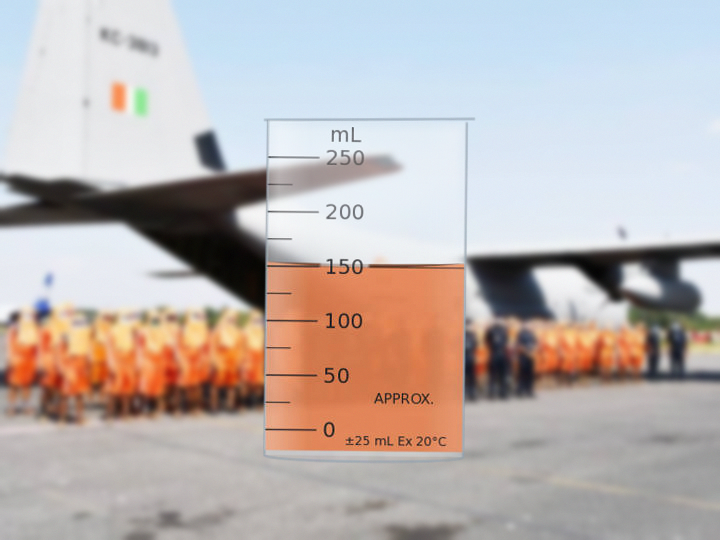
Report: mL 150
